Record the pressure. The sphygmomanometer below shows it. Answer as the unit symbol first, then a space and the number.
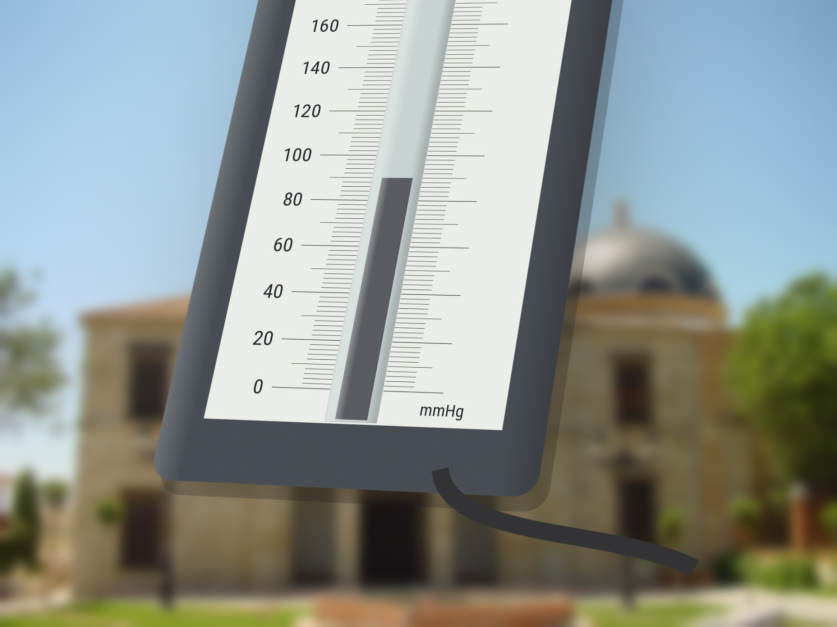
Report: mmHg 90
